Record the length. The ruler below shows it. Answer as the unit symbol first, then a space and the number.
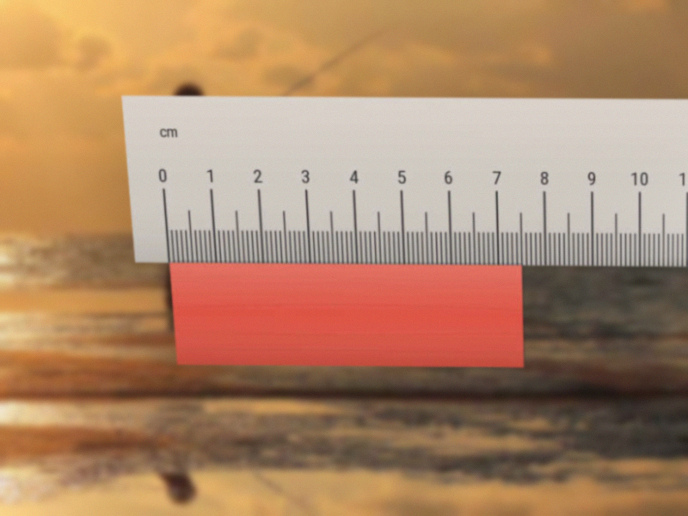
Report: cm 7.5
